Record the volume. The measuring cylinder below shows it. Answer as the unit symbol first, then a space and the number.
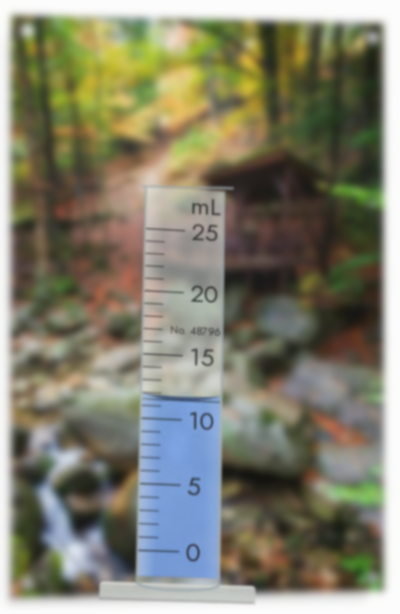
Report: mL 11.5
